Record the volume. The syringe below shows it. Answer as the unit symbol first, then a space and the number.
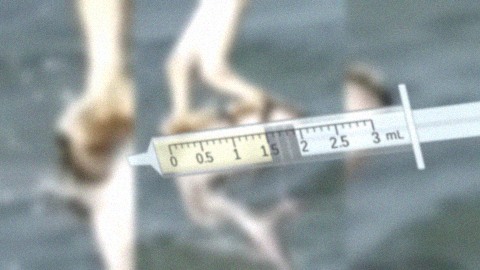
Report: mL 1.5
